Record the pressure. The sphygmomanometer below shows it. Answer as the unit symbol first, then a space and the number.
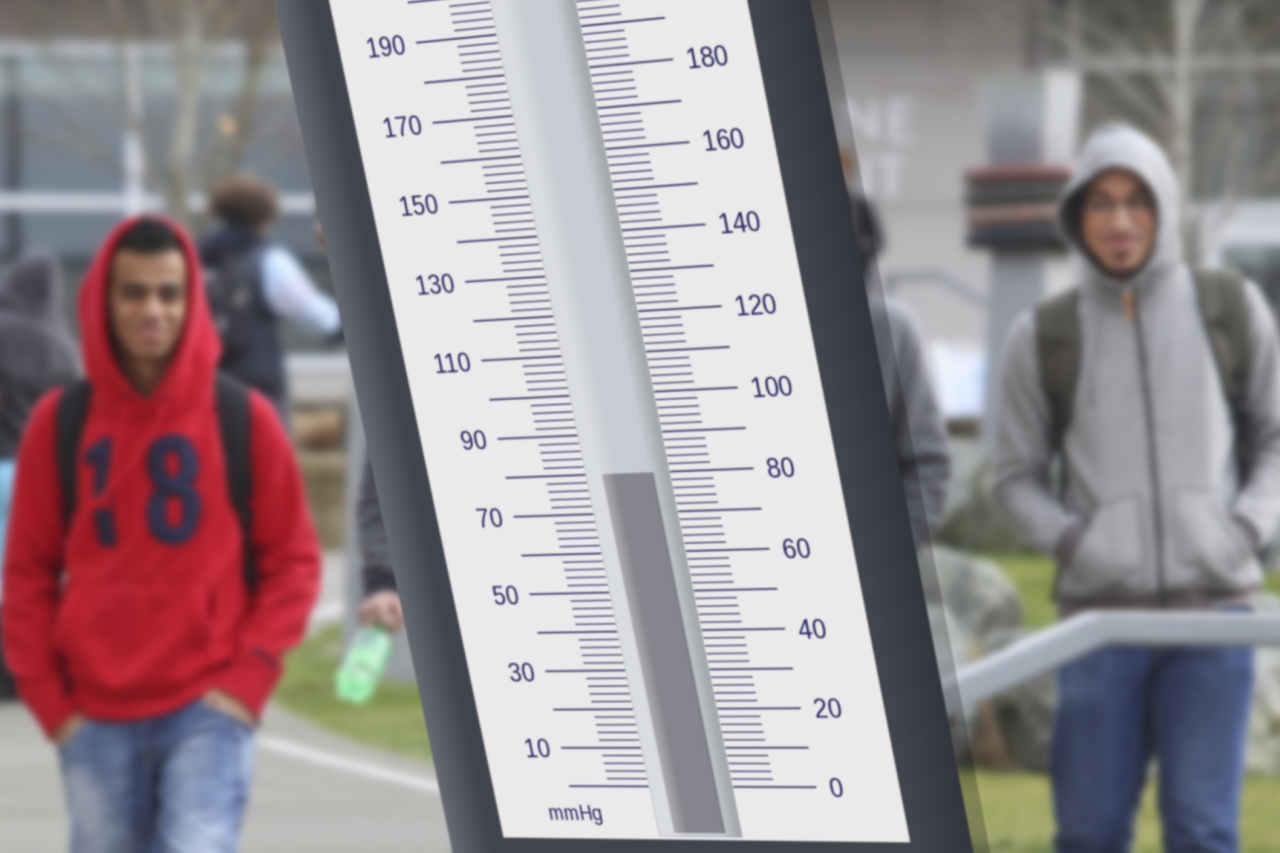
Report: mmHg 80
